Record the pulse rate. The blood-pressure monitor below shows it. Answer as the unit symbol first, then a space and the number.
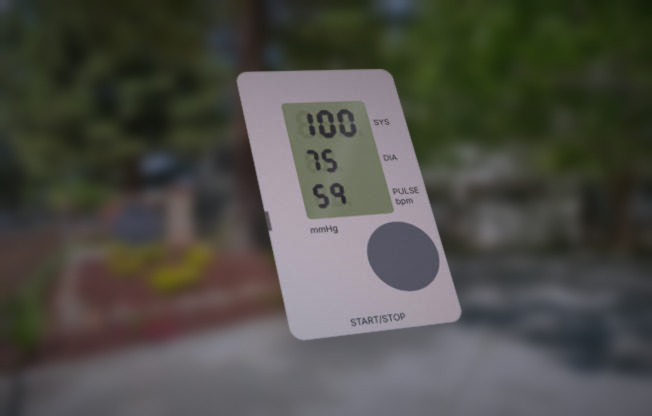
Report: bpm 59
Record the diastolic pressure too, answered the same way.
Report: mmHg 75
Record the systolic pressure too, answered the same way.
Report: mmHg 100
